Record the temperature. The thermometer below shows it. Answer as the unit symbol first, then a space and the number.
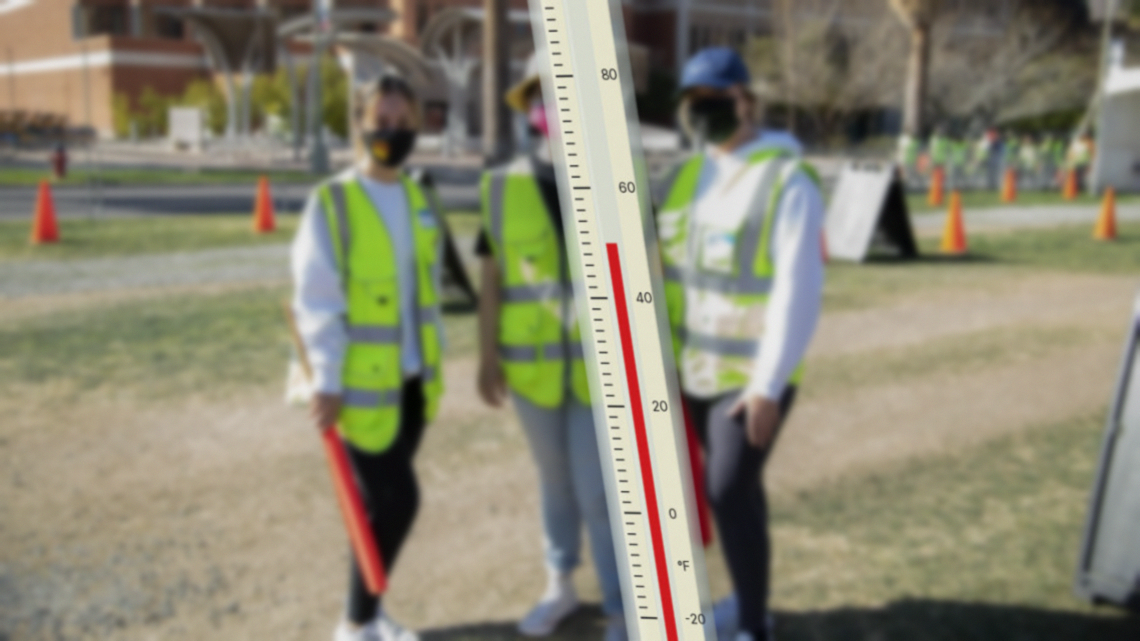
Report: °F 50
